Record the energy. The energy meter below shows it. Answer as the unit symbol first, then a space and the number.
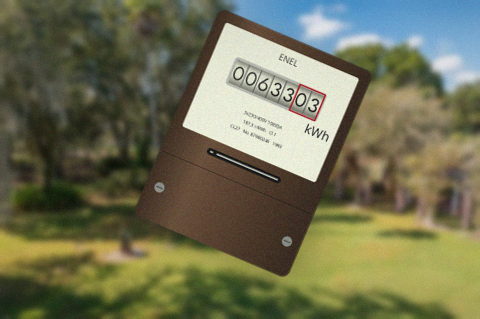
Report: kWh 633.03
